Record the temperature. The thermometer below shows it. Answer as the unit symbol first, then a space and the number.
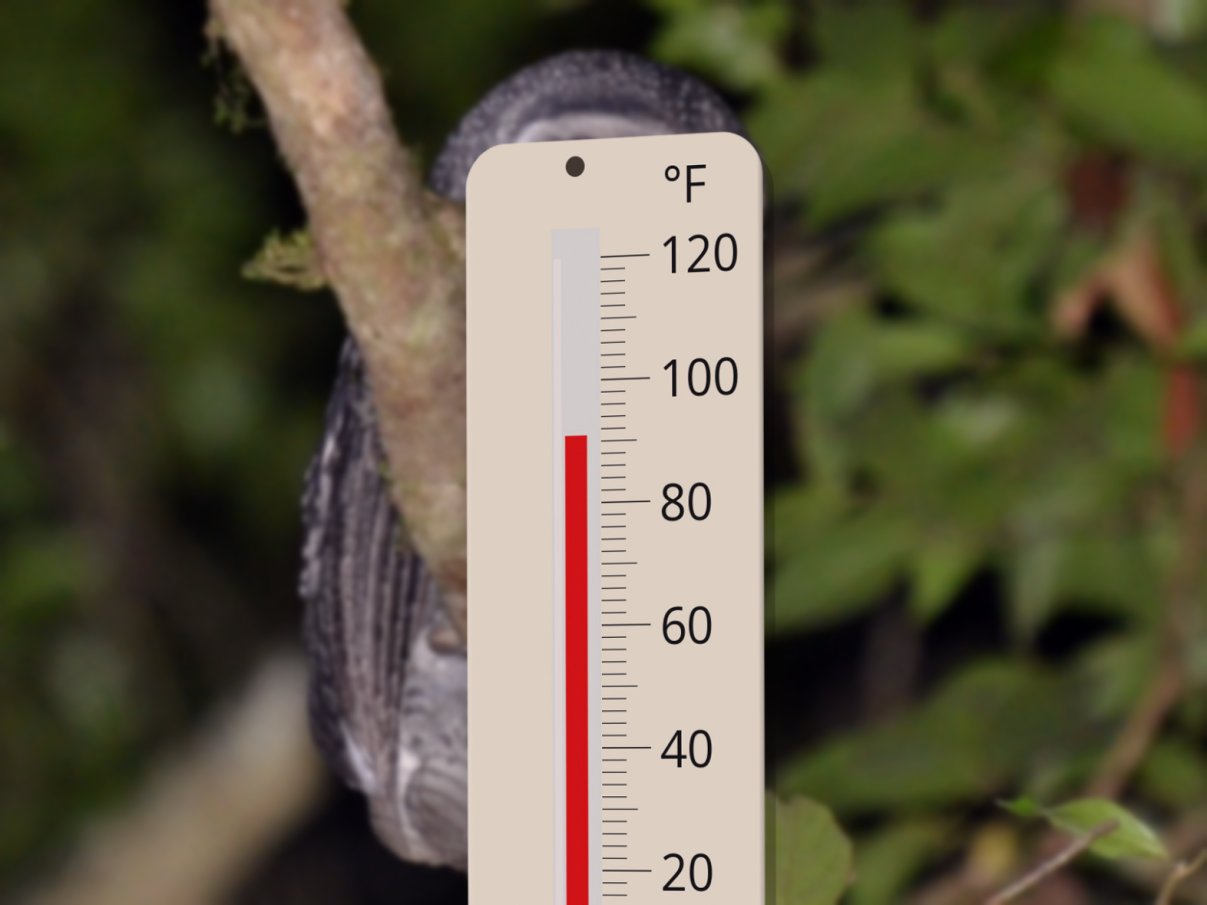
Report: °F 91
